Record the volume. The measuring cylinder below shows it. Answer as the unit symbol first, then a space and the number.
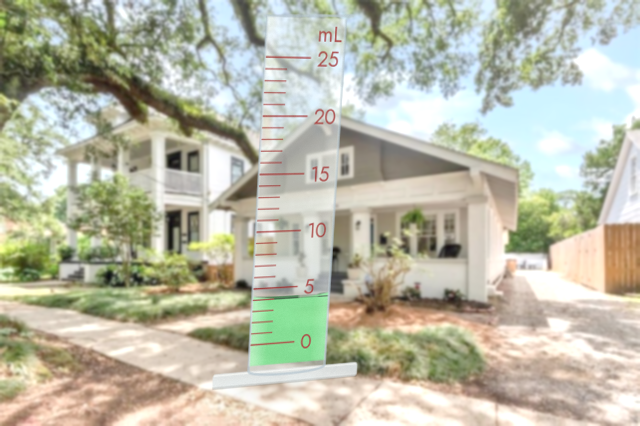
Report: mL 4
